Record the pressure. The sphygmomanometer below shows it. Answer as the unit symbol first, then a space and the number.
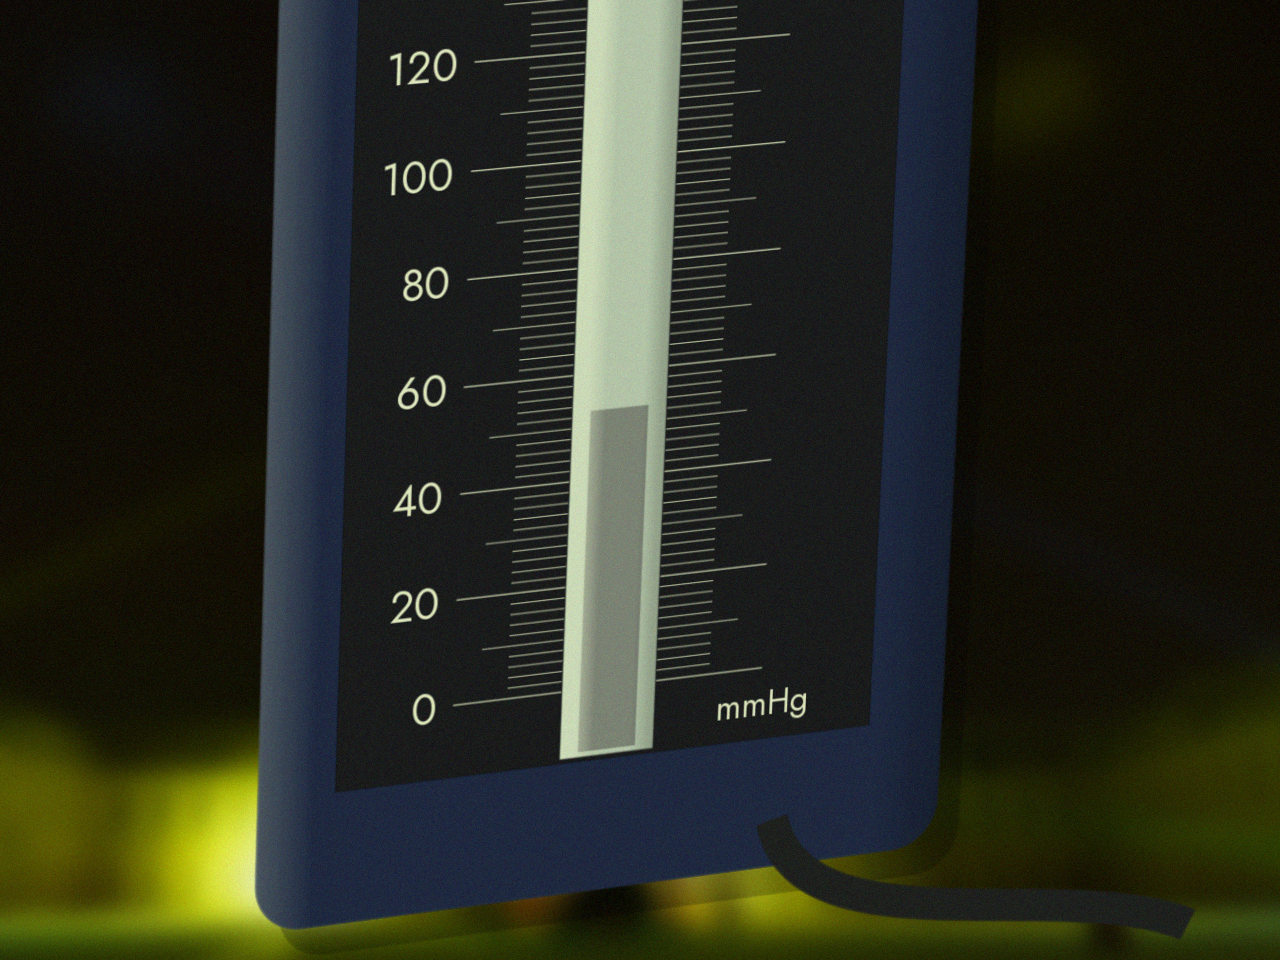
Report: mmHg 53
